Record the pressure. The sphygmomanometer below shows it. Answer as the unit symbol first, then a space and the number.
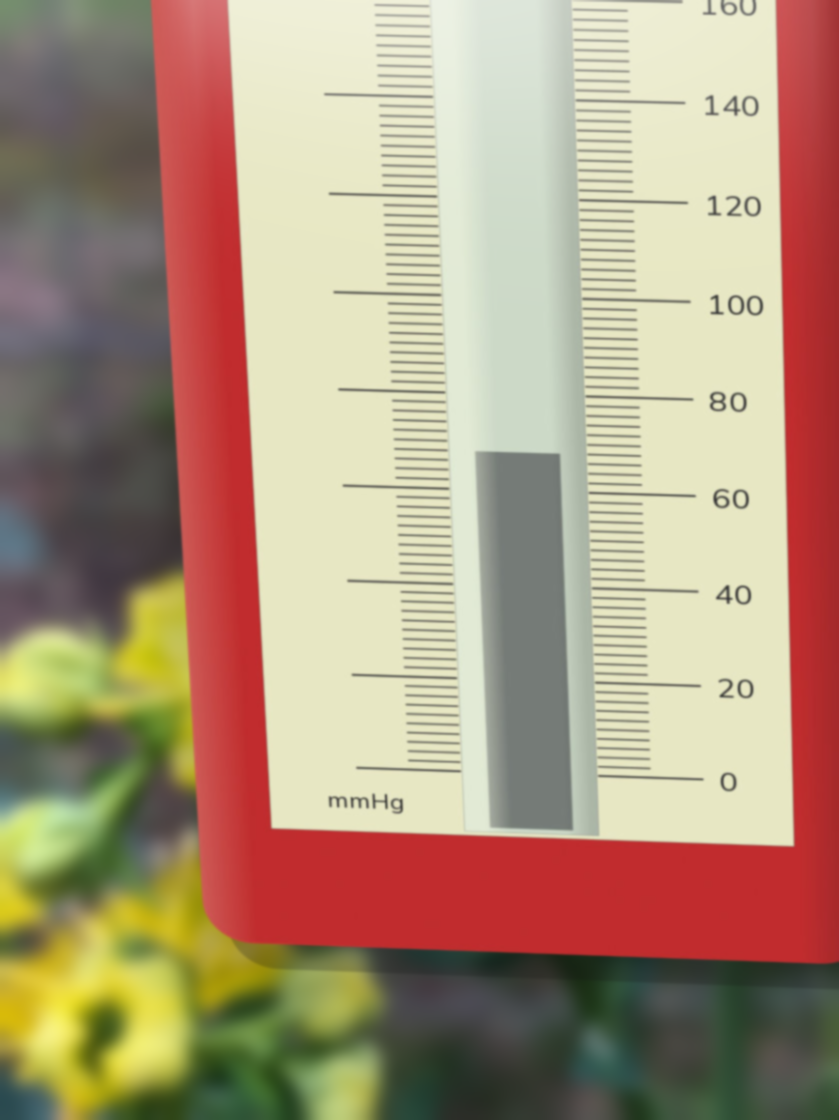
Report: mmHg 68
